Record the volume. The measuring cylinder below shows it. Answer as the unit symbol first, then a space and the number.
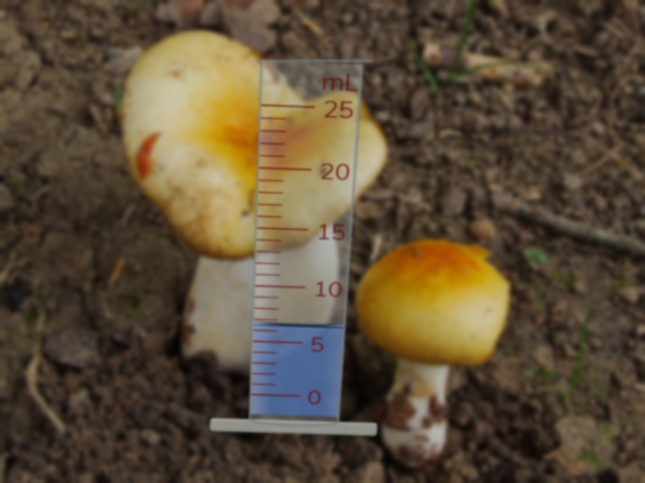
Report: mL 6.5
